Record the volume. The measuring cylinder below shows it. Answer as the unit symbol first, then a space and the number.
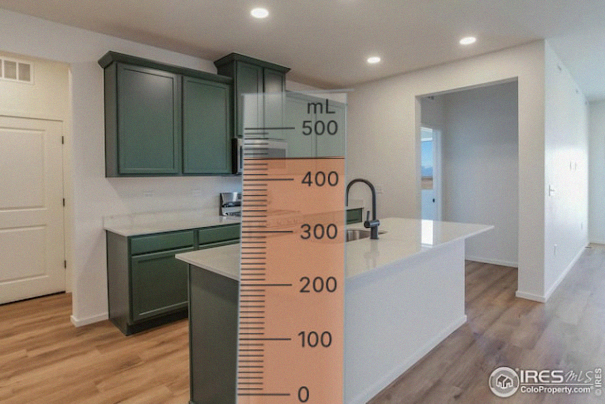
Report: mL 440
